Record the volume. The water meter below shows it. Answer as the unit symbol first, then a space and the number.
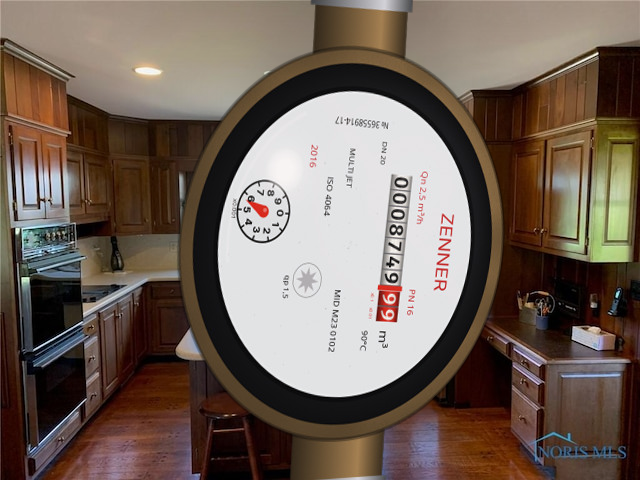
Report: m³ 8749.995
